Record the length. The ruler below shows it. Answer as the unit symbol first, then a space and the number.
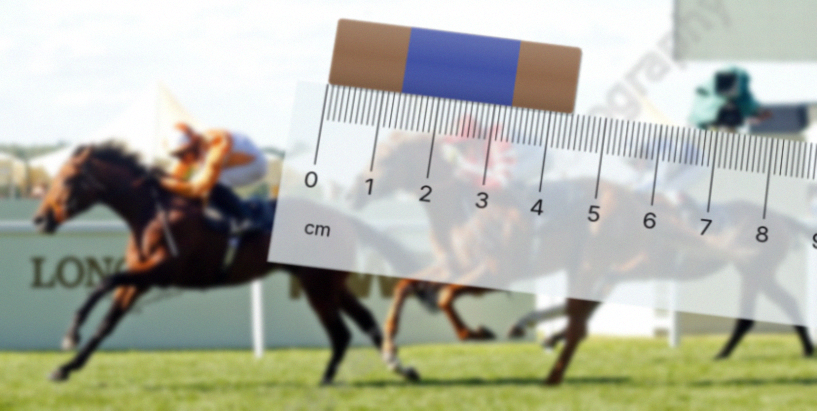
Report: cm 4.4
